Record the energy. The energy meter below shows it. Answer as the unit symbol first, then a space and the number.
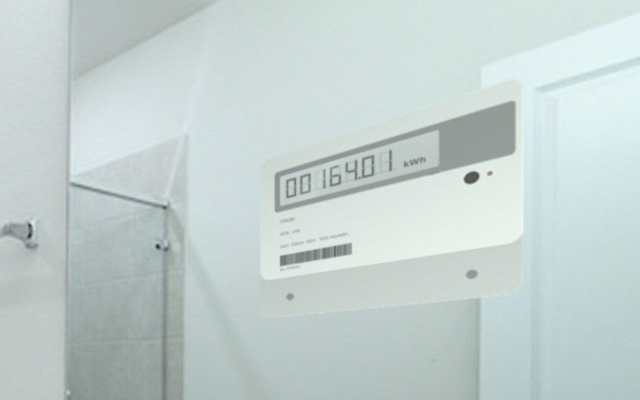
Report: kWh 164.01
